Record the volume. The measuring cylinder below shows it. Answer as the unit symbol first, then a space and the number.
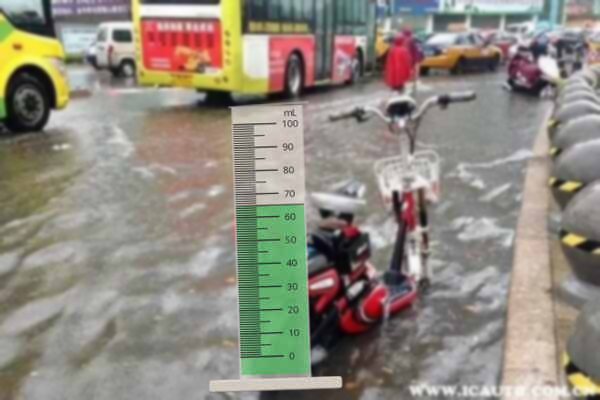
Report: mL 65
